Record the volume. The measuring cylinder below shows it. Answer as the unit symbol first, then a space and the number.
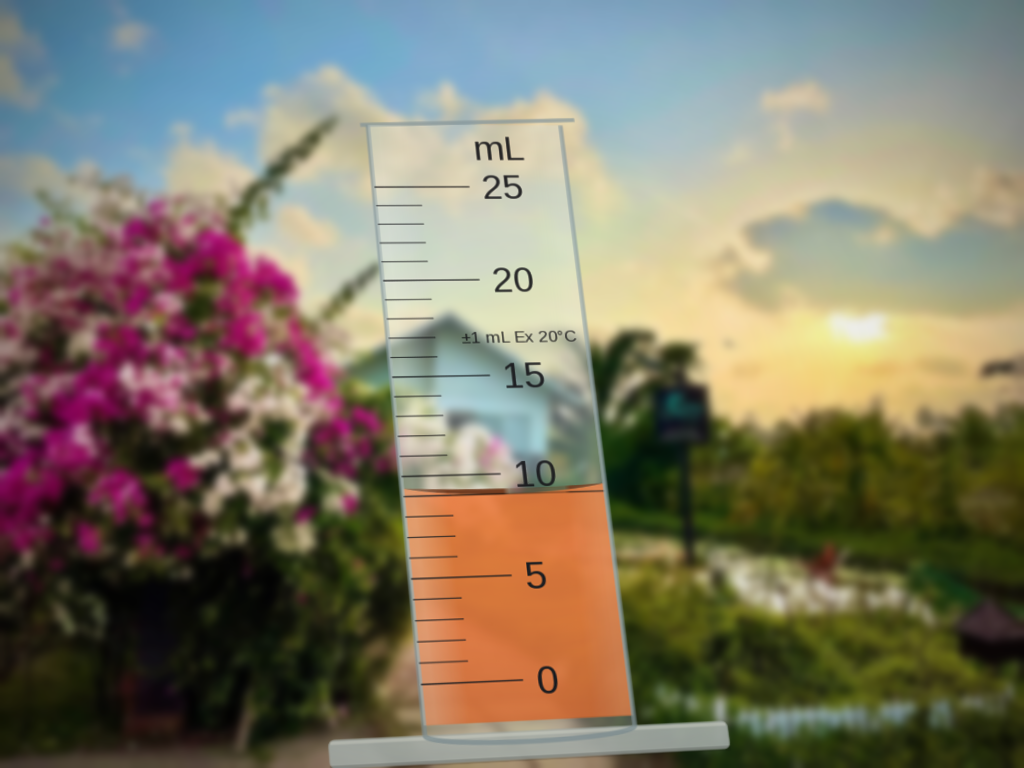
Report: mL 9
